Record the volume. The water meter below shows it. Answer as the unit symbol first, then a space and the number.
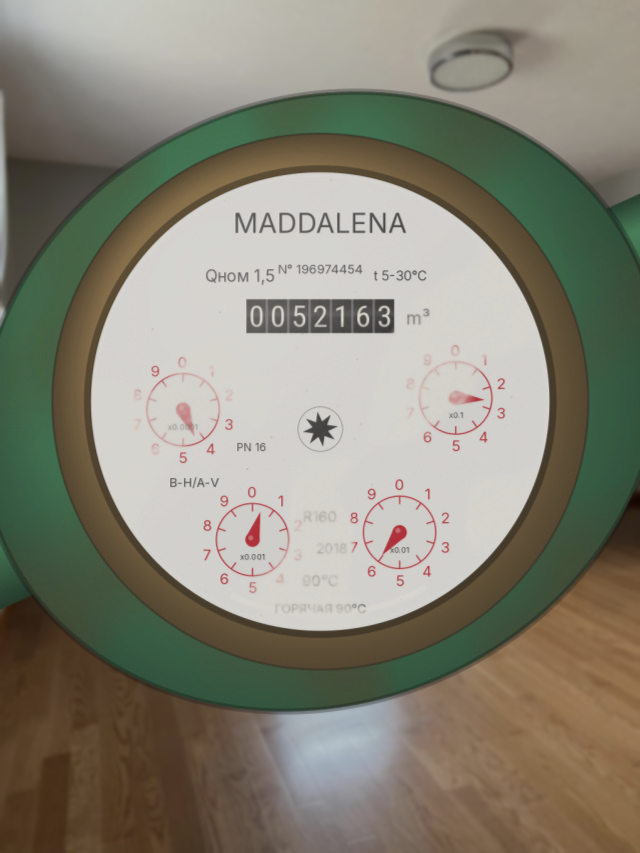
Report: m³ 52163.2604
